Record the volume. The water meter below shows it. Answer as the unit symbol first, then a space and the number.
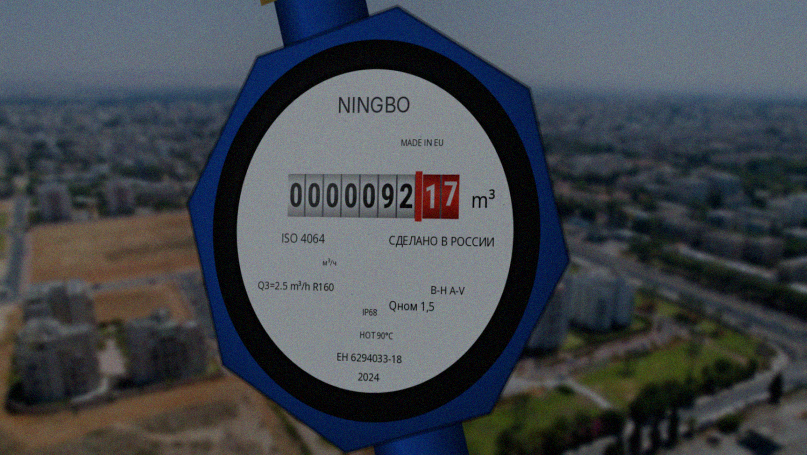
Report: m³ 92.17
